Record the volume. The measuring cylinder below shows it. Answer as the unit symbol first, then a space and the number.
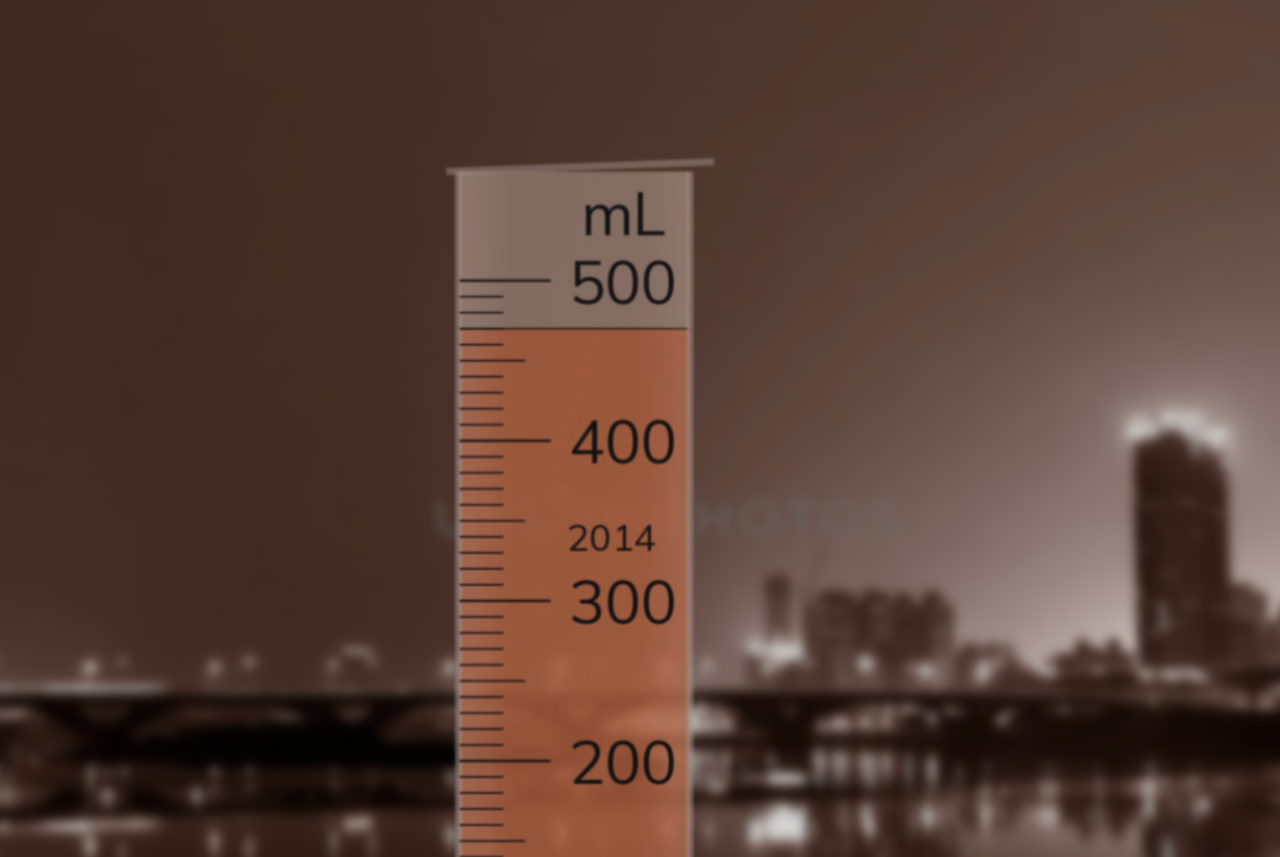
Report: mL 470
